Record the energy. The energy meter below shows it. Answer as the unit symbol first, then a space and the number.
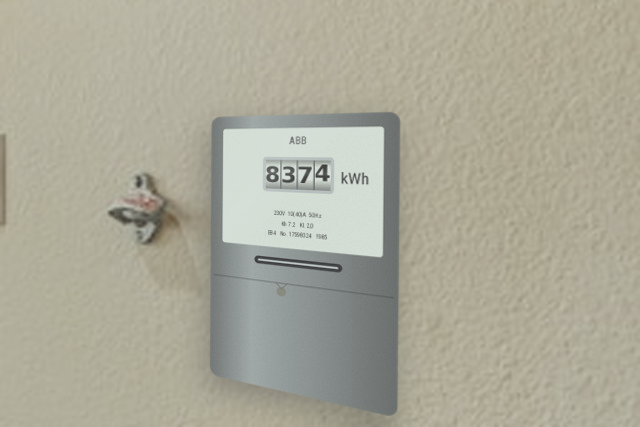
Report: kWh 8374
